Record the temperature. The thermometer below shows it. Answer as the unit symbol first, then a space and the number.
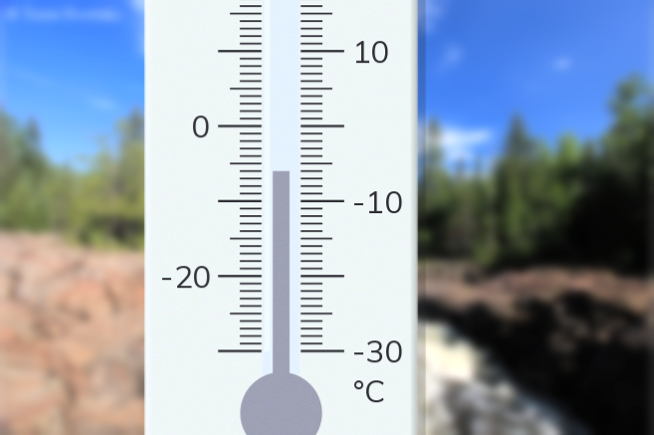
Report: °C -6
